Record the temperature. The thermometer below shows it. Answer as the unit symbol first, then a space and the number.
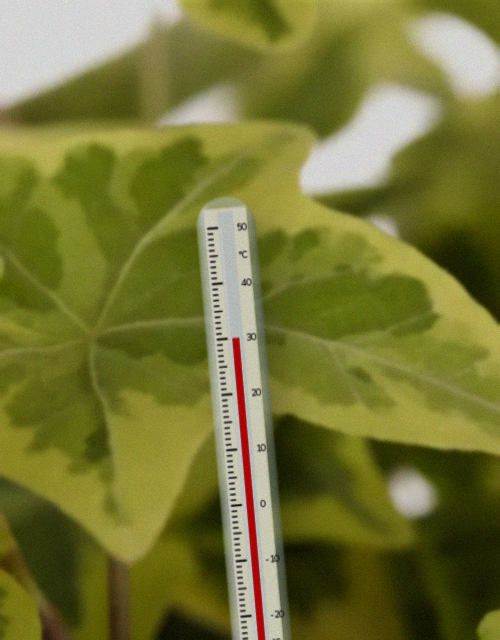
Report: °C 30
